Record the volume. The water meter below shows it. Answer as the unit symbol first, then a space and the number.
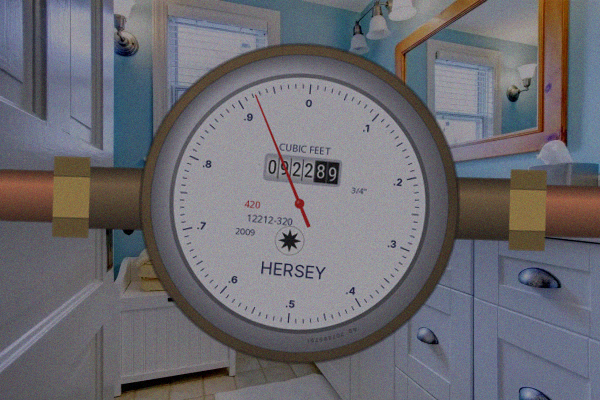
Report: ft³ 92288.92
